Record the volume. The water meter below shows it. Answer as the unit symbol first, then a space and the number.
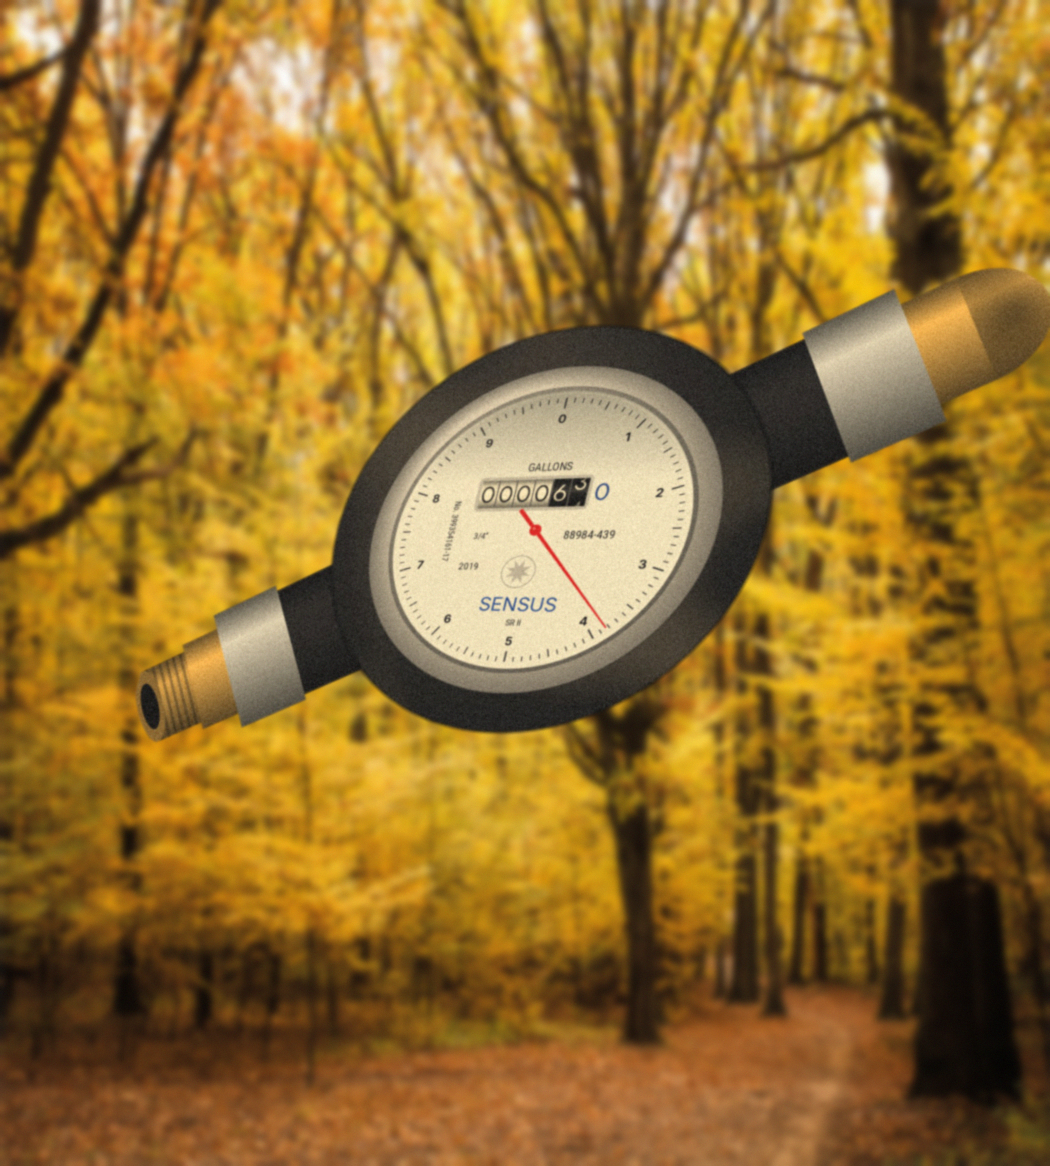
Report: gal 633.8
